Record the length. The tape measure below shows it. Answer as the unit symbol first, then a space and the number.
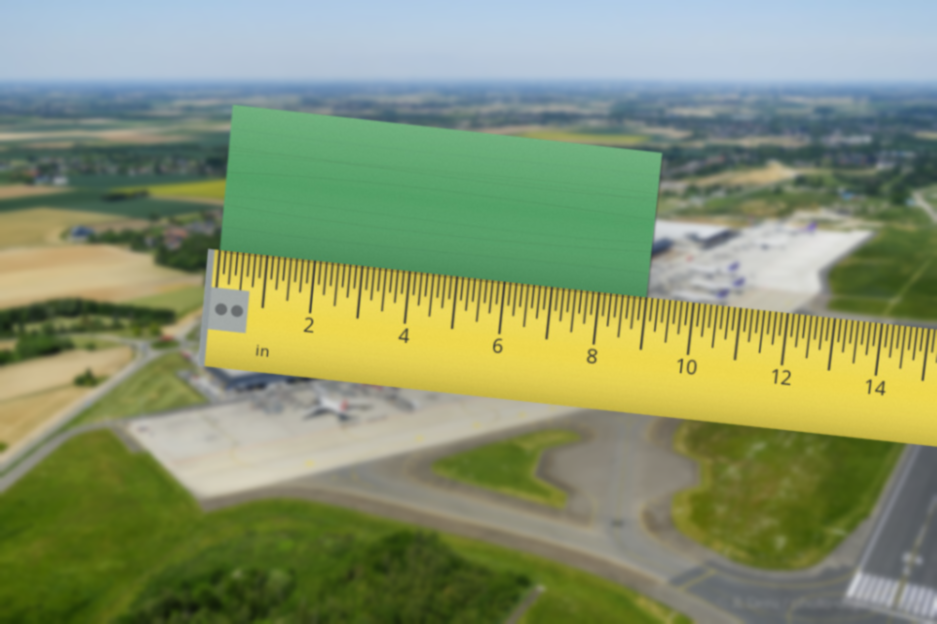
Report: in 9
